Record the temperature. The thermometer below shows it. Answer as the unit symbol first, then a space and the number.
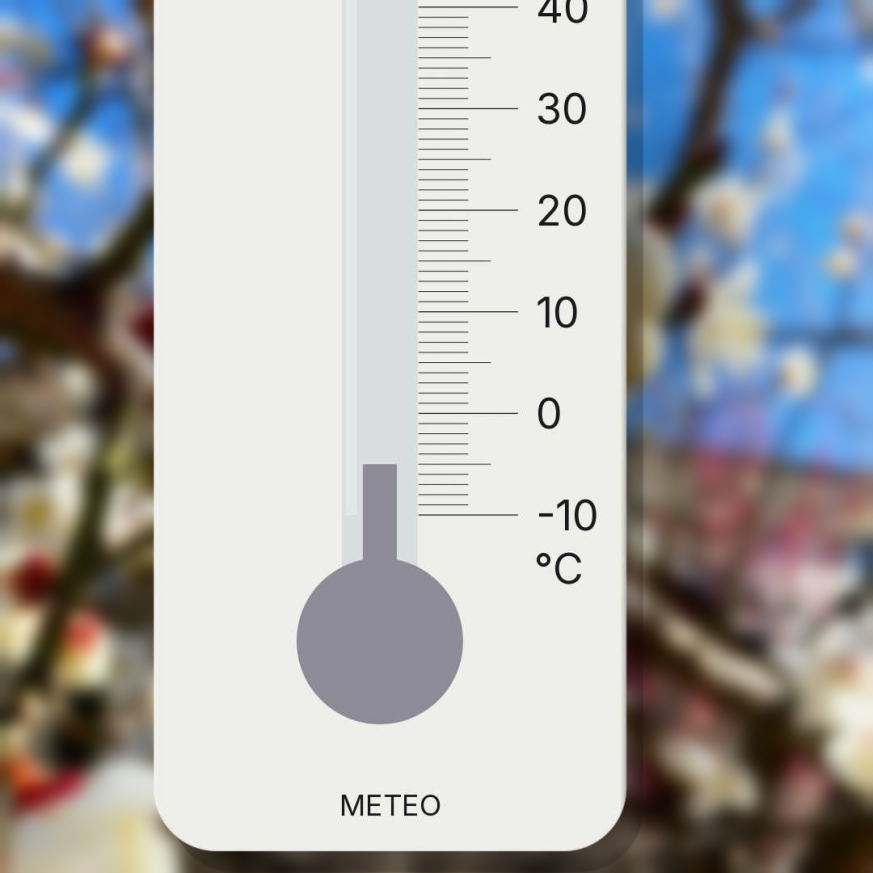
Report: °C -5
